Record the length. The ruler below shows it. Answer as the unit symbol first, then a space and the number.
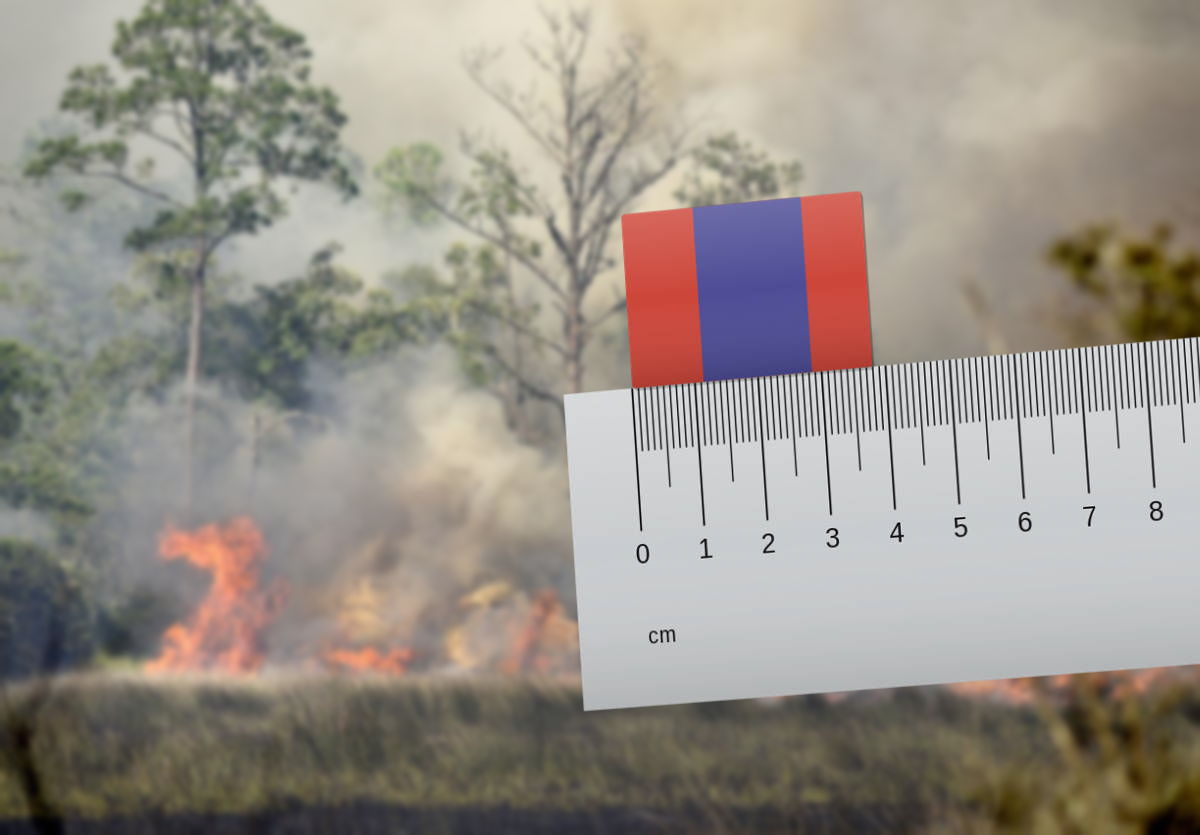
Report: cm 3.8
